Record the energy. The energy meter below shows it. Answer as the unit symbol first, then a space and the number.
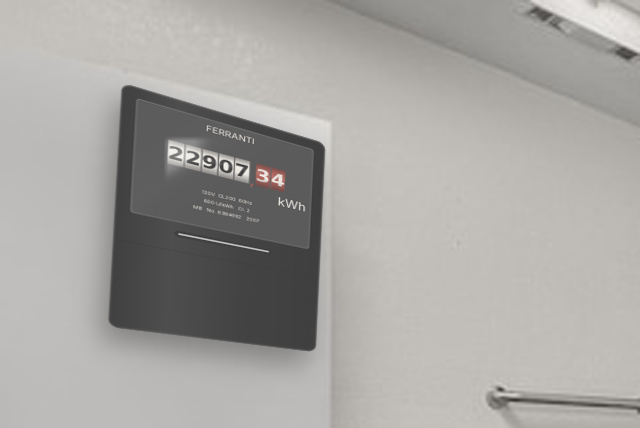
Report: kWh 22907.34
